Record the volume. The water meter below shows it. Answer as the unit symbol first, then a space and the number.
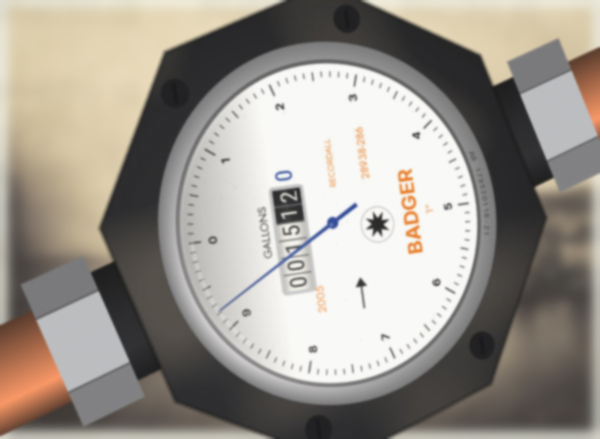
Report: gal 15119.2
